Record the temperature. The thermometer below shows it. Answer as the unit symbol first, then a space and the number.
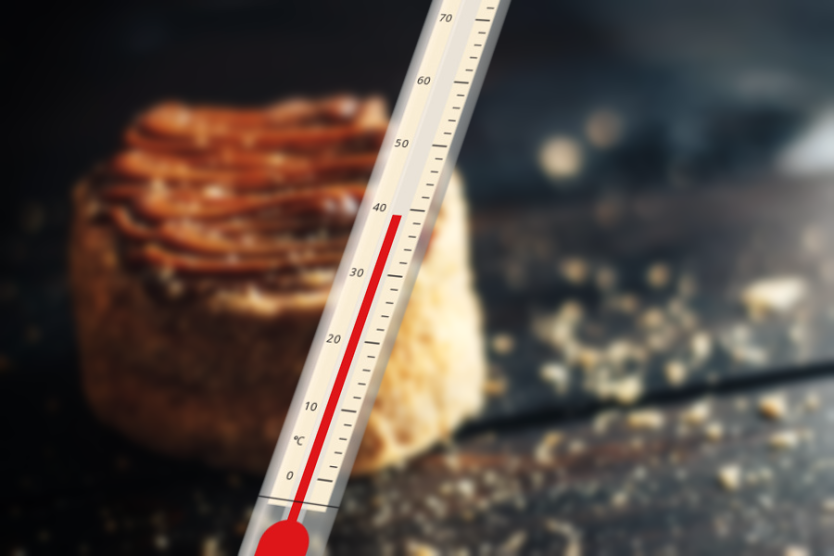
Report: °C 39
